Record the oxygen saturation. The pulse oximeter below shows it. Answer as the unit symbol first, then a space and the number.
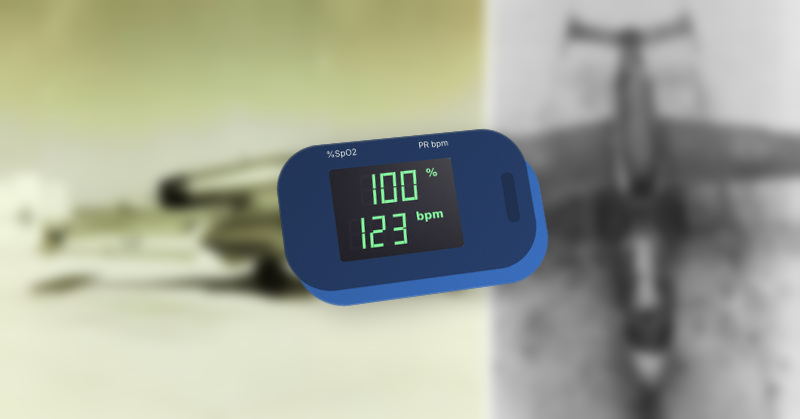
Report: % 100
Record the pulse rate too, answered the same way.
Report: bpm 123
